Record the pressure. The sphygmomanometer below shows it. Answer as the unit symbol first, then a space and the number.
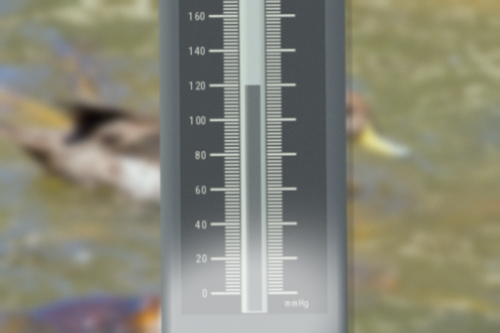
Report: mmHg 120
